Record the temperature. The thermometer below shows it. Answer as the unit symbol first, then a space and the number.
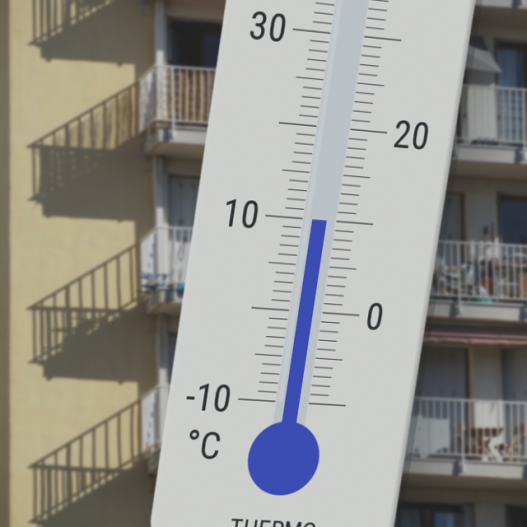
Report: °C 10
